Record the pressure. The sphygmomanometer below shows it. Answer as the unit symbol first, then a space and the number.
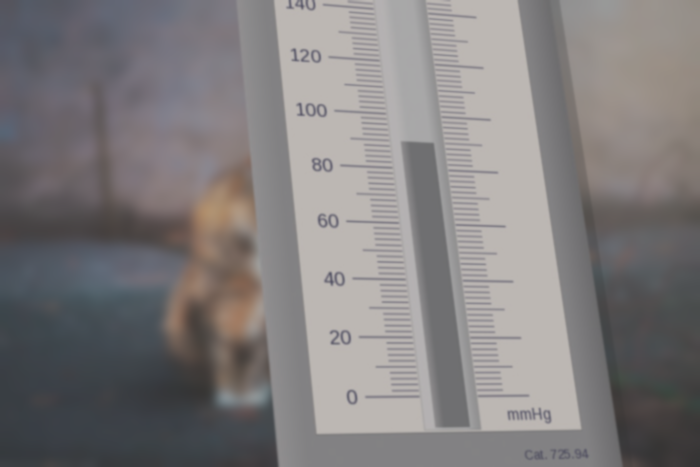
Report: mmHg 90
